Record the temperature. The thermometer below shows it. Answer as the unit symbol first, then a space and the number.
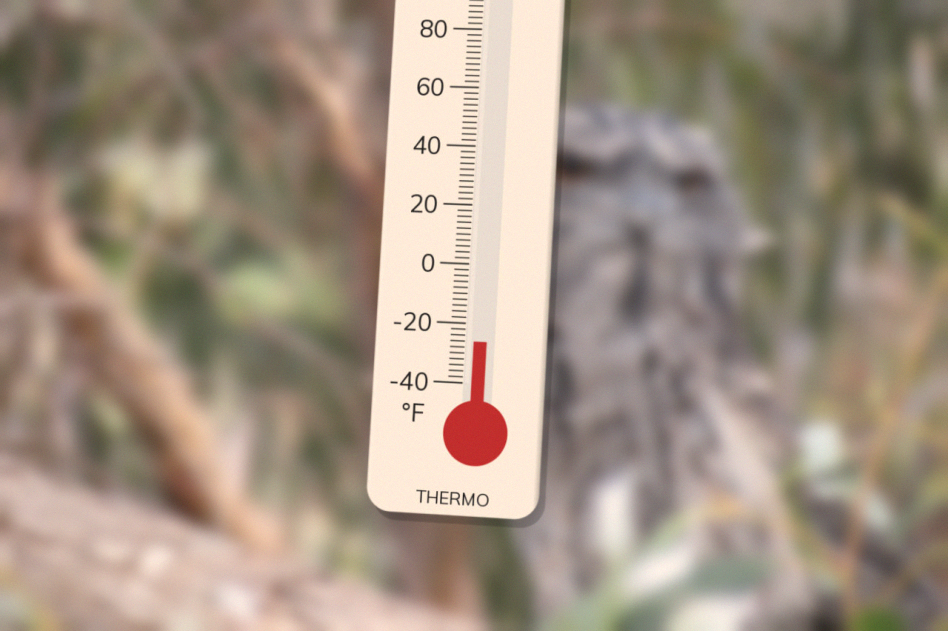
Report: °F -26
